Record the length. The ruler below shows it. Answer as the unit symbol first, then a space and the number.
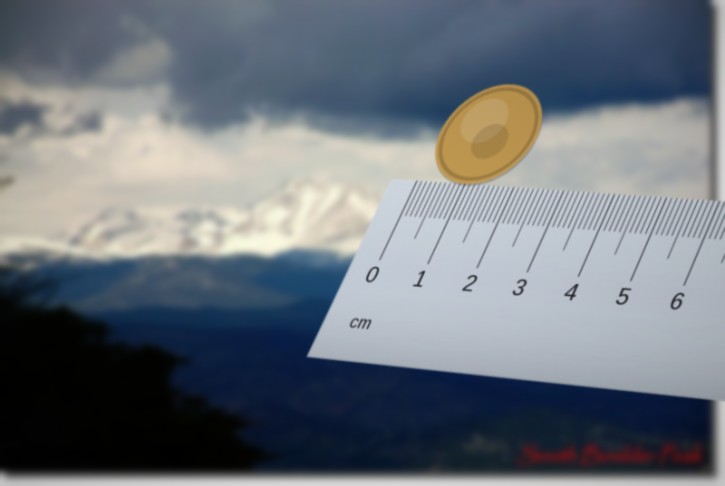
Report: cm 2
